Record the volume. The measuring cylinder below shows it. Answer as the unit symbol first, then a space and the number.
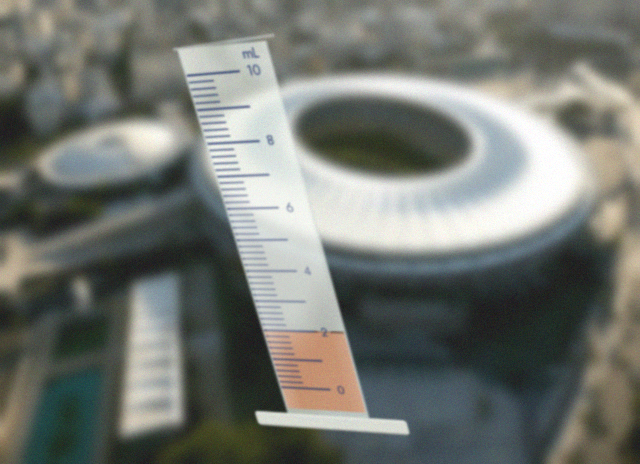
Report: mL 2
